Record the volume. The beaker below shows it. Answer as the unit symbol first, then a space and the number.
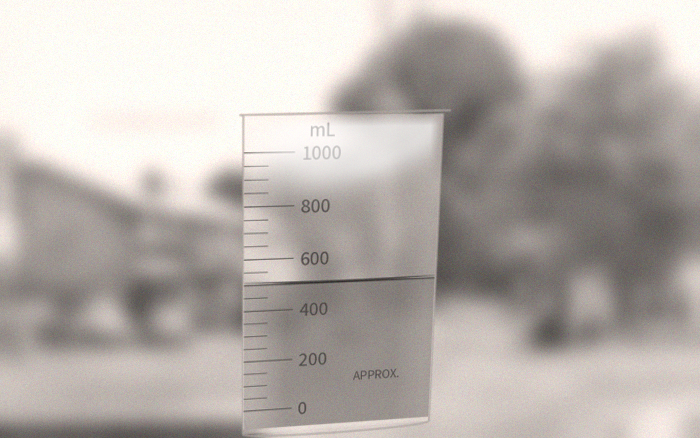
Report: mL 500
